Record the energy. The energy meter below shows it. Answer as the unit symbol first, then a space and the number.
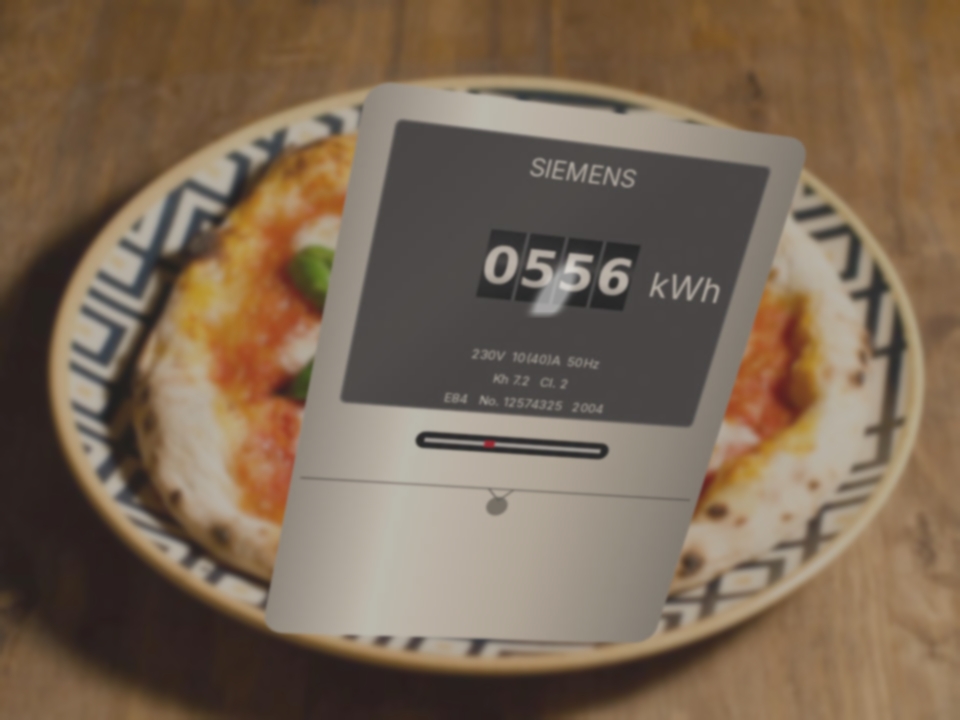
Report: kWh 556
